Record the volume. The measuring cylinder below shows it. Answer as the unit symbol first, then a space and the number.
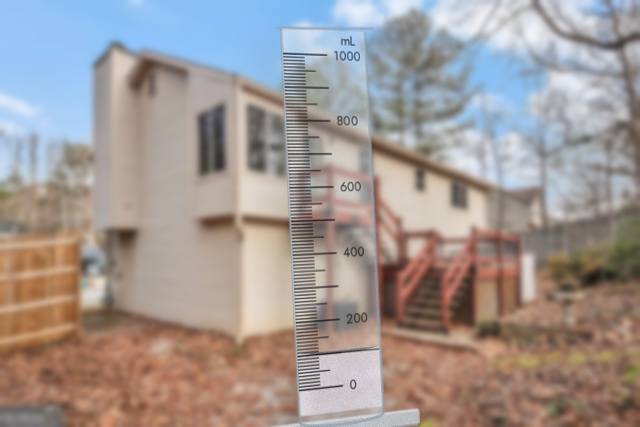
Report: mL 100
